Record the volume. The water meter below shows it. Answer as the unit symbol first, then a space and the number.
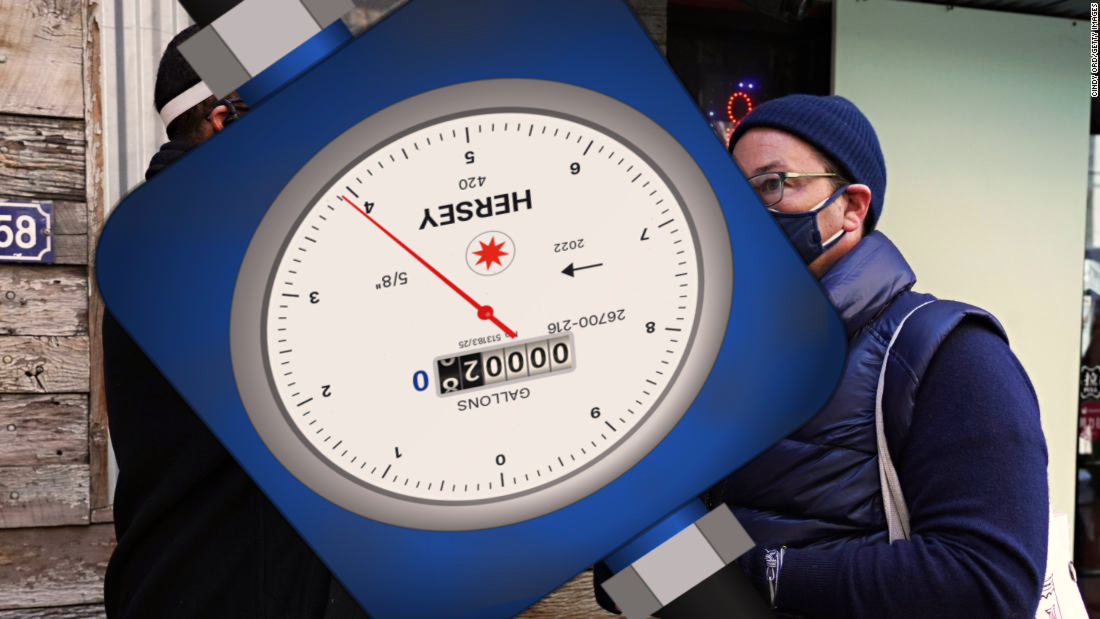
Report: gal 283.9
